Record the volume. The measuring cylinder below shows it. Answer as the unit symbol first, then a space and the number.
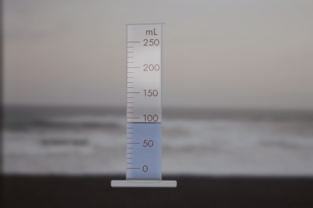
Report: mL 90
